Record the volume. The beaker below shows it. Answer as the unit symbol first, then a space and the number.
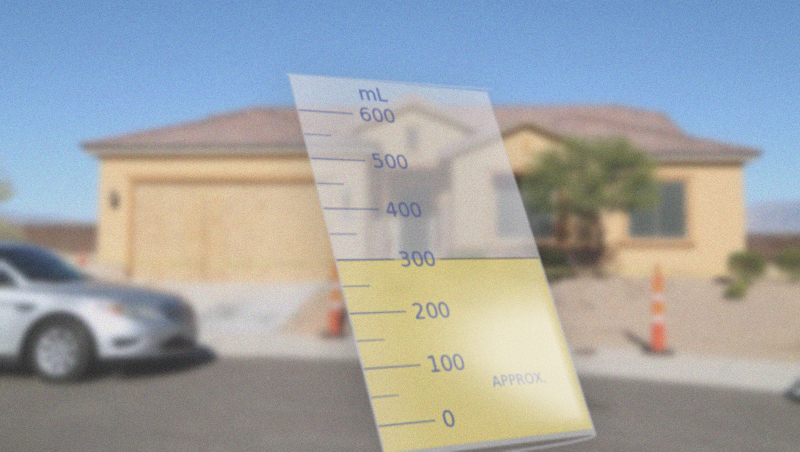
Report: mL 300
